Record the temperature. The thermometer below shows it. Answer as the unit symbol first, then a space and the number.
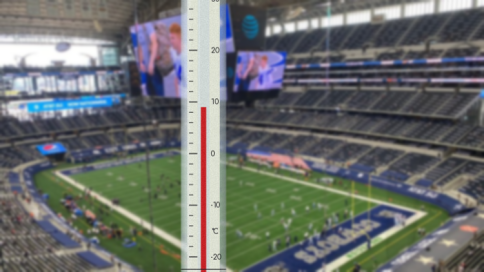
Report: °C 9
